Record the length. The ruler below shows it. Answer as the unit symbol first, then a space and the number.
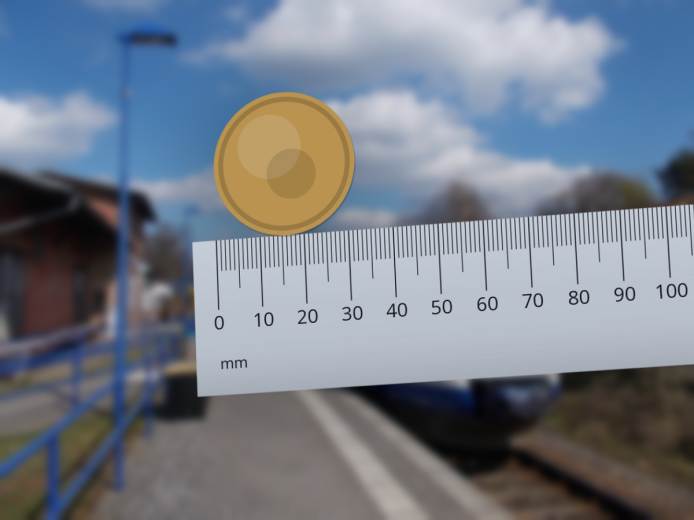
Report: mm 32
